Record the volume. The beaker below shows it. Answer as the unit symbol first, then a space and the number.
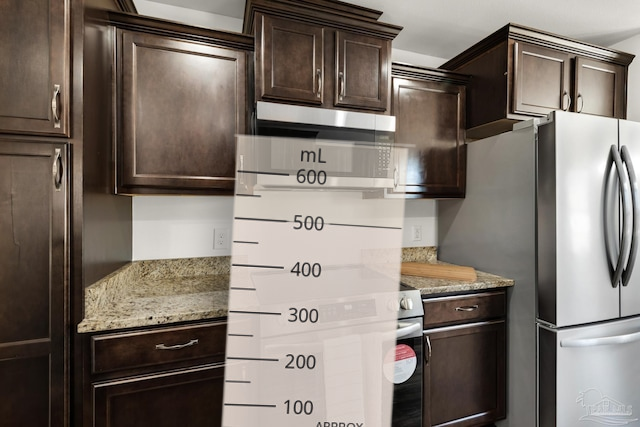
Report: mL 500
